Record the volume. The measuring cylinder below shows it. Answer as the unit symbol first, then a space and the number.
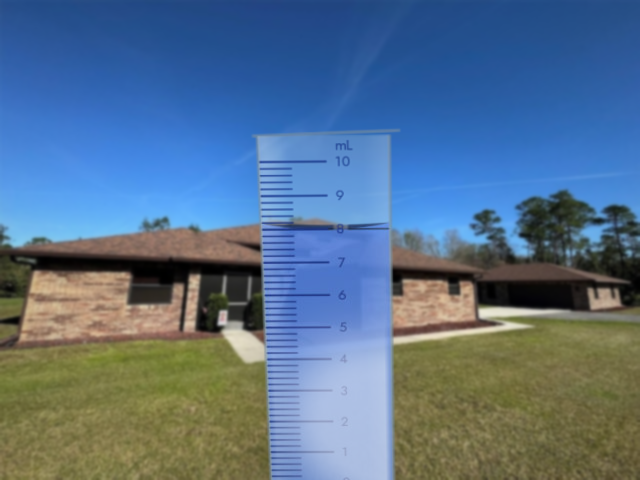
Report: mL 8
